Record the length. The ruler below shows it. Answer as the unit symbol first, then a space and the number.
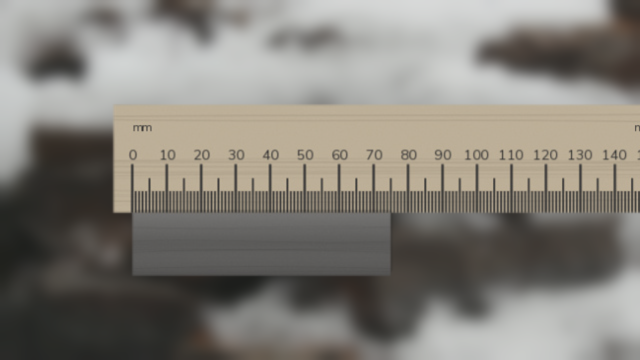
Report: mm 75
